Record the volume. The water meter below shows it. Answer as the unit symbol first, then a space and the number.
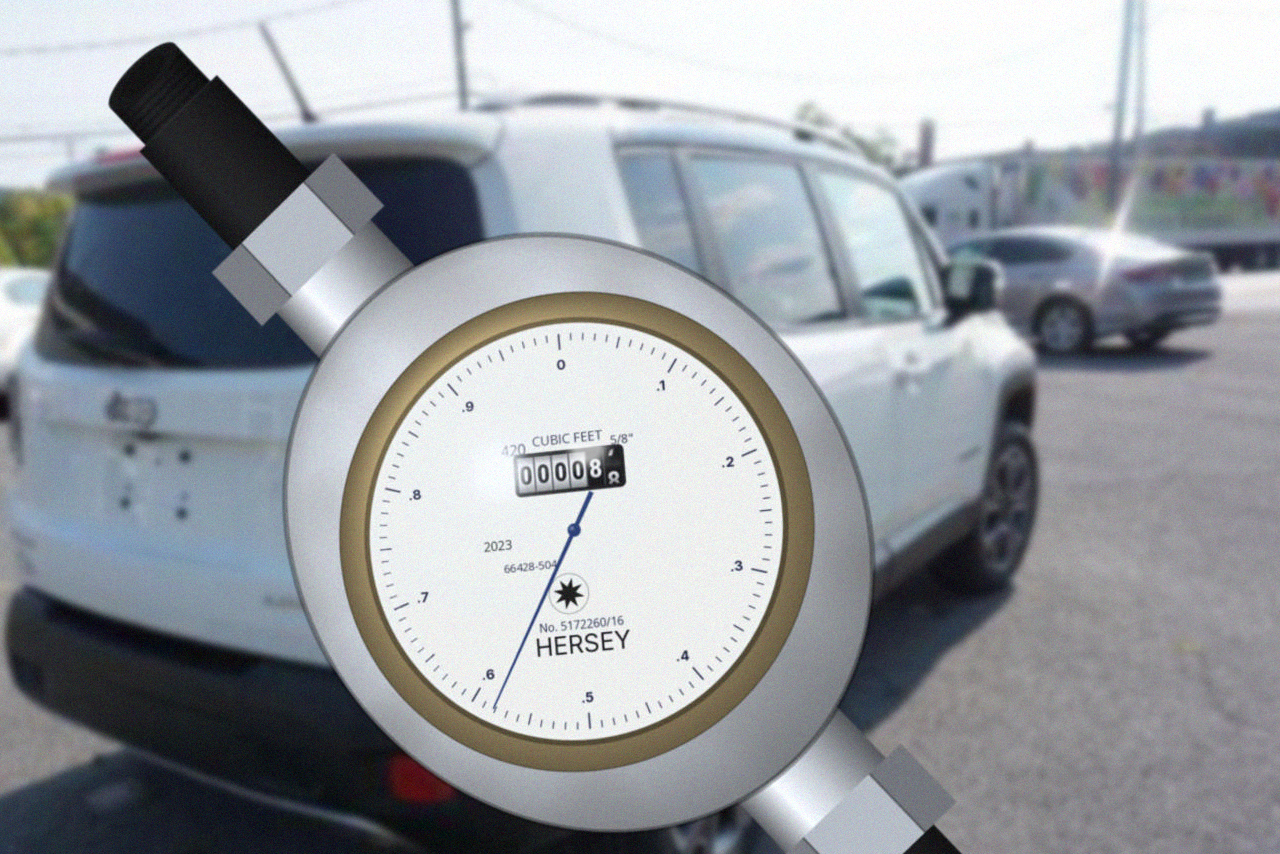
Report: ft³ 87.58
